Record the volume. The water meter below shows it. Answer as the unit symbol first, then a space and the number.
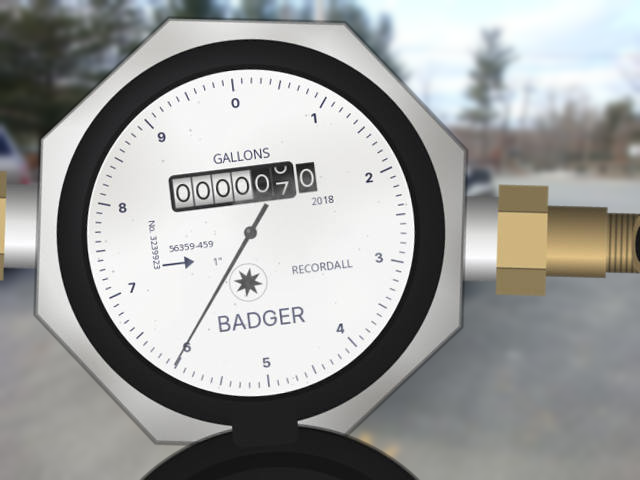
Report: gal 66.0
